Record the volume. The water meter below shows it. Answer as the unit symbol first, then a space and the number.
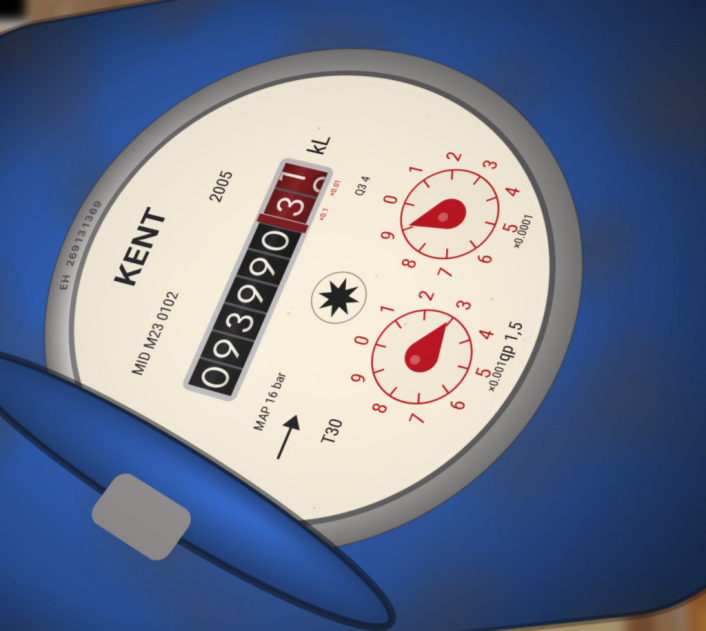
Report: kL 93990.3129
